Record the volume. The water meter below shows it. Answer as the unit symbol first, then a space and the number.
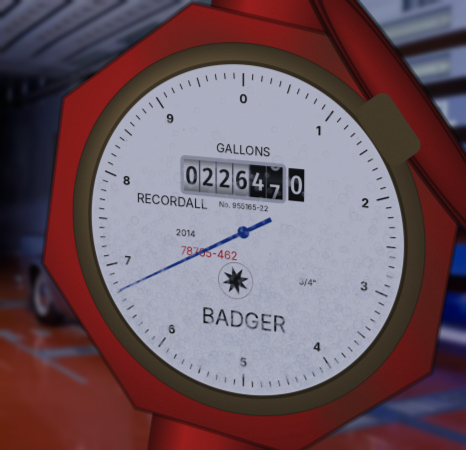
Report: gal 226466.7
